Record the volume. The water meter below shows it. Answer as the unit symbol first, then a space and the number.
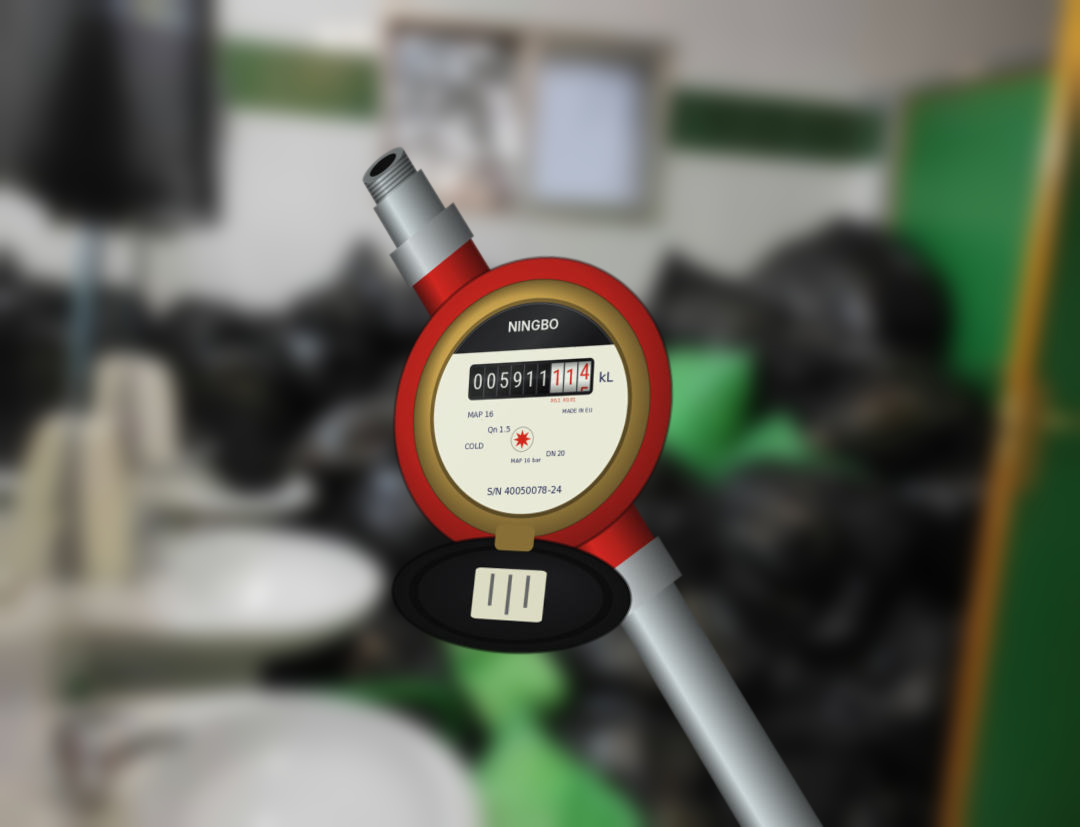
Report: kL 5911.114
